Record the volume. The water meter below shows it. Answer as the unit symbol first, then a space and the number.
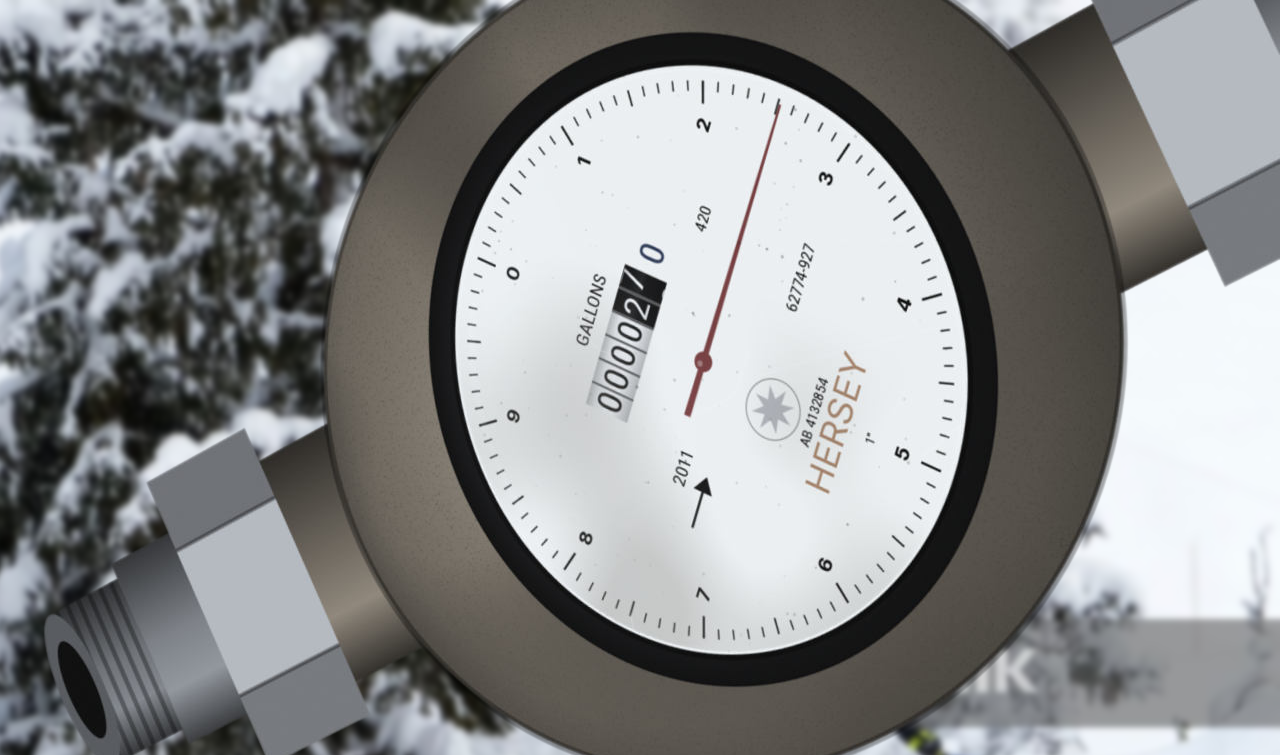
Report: gal 272.5
